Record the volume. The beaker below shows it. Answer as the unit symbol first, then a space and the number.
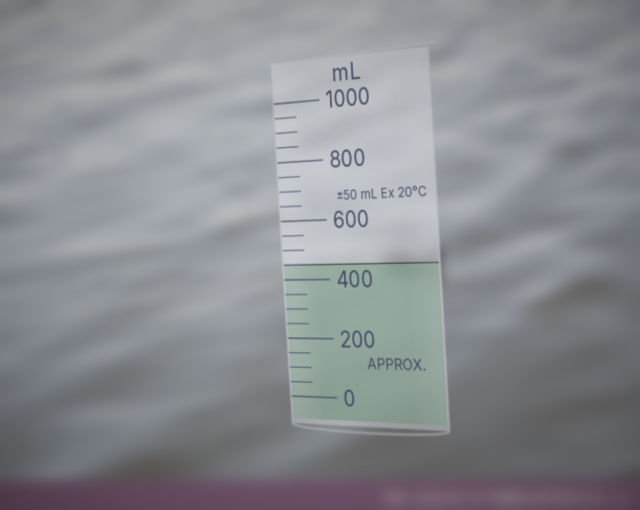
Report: mL 450
